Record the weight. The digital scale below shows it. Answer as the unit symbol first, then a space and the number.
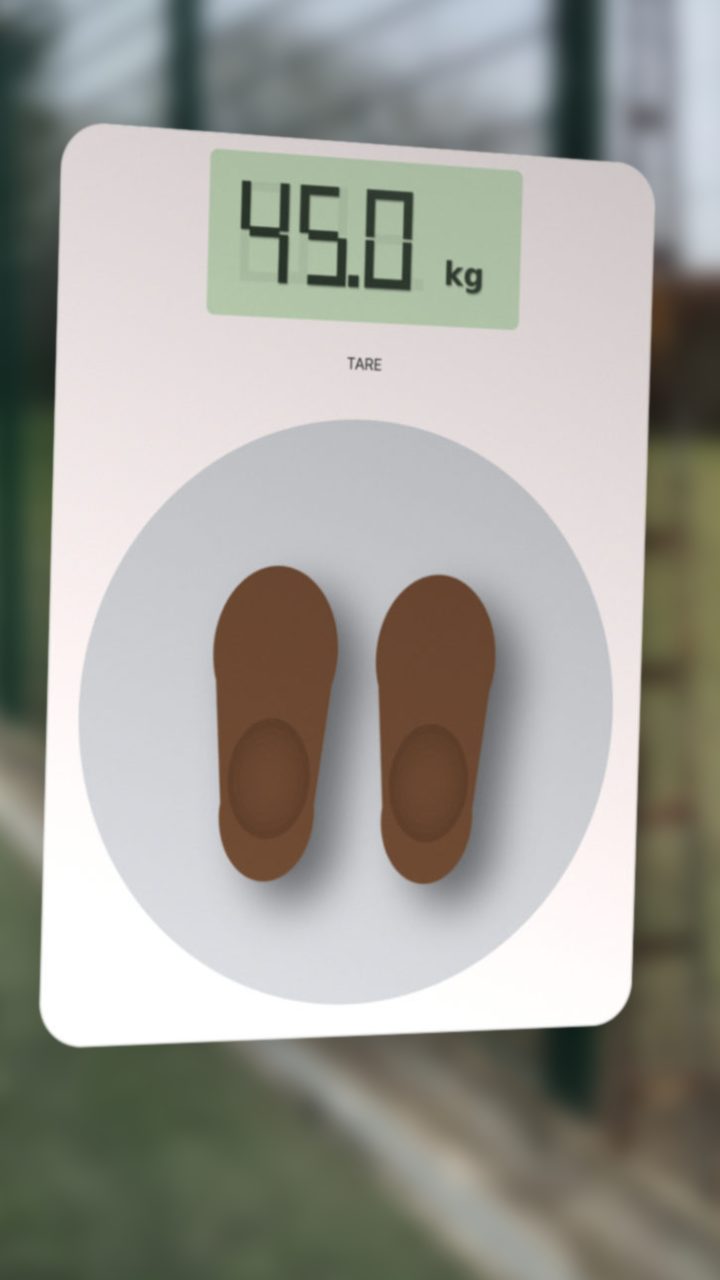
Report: kg 45.0
